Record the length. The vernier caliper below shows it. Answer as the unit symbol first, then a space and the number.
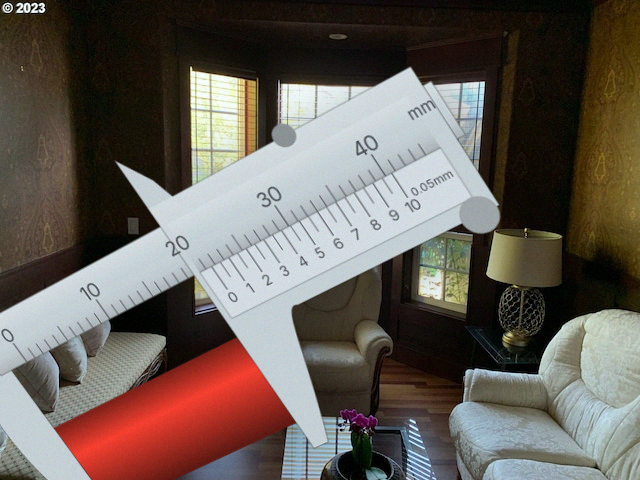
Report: mm 21.6
